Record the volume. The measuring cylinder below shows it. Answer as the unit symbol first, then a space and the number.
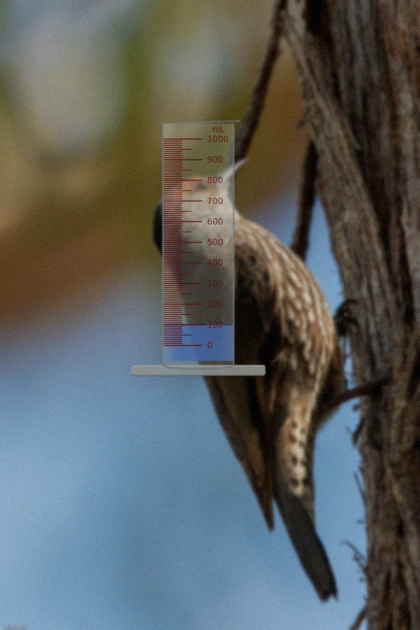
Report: mL 100
